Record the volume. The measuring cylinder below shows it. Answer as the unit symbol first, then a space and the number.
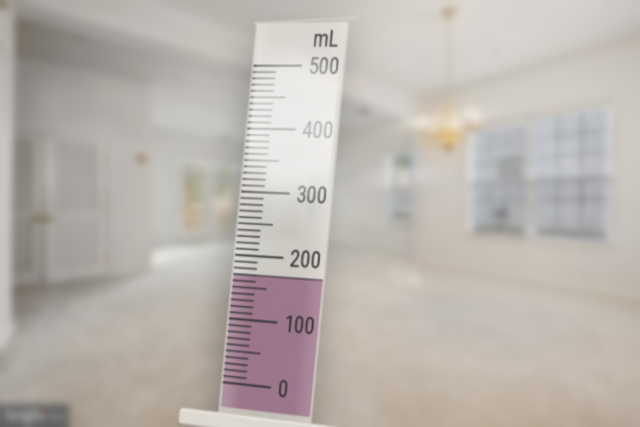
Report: mL 170
